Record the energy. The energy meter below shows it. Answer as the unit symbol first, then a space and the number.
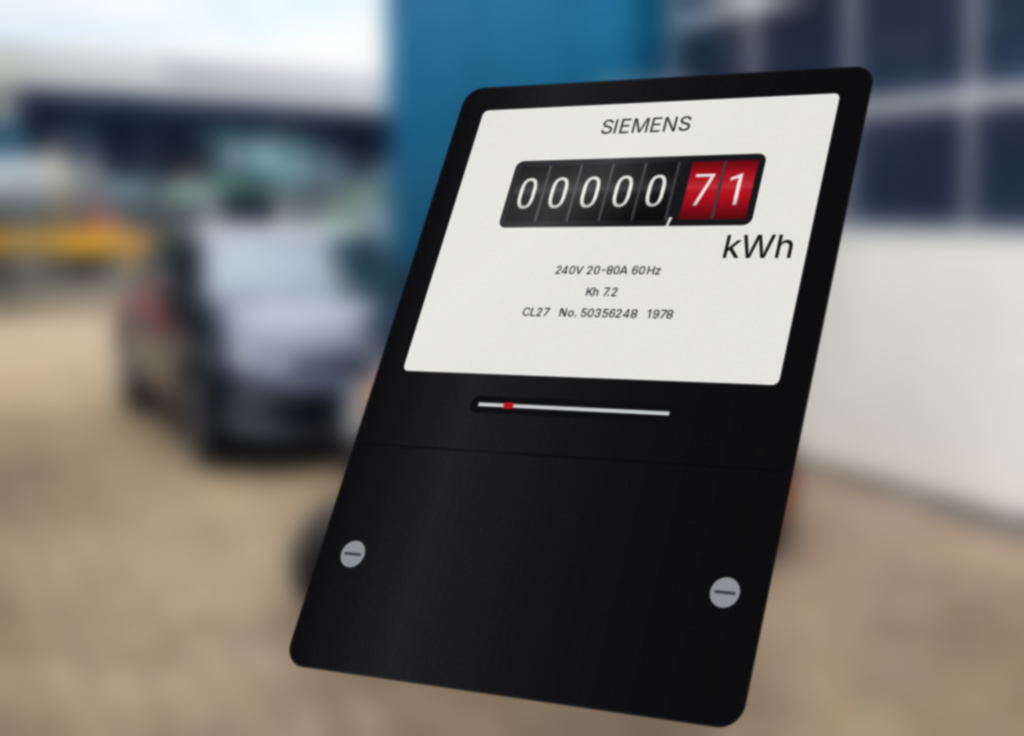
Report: kWh 0.71
